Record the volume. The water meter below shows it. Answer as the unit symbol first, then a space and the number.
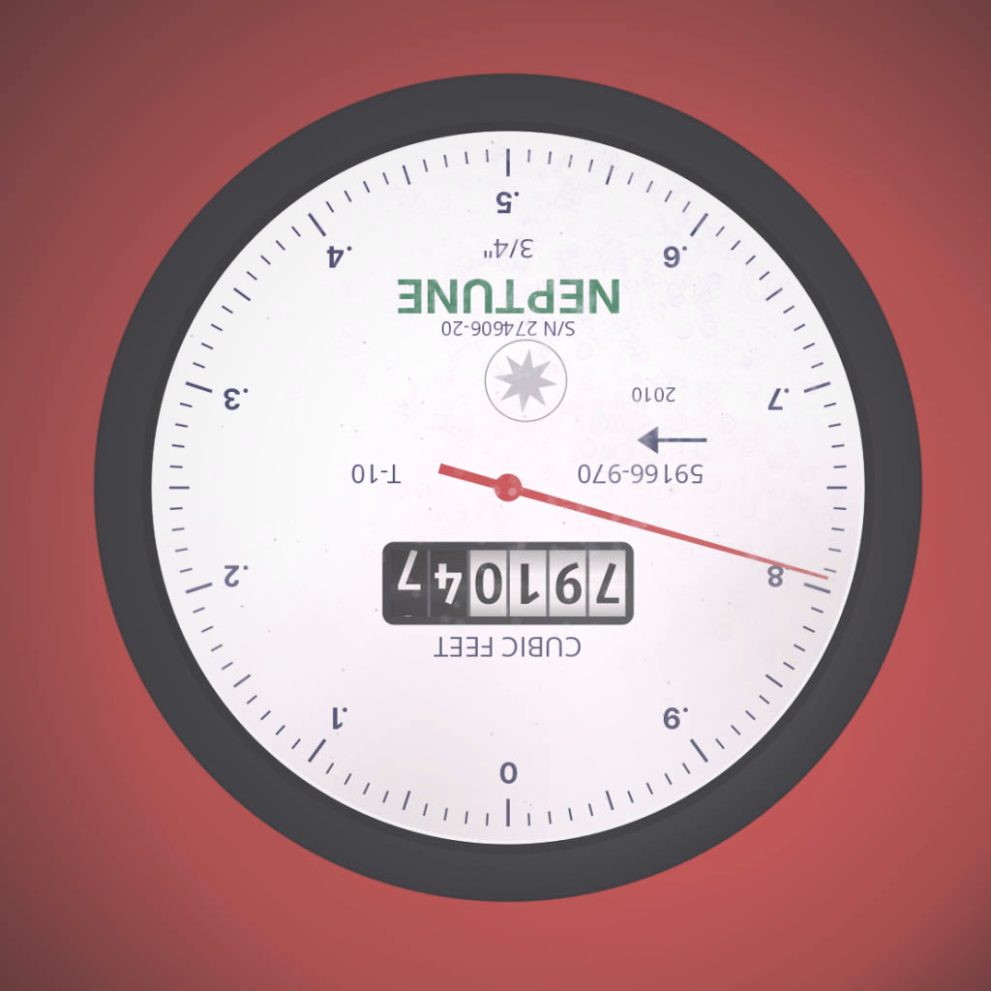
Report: ft³ 791046.79
